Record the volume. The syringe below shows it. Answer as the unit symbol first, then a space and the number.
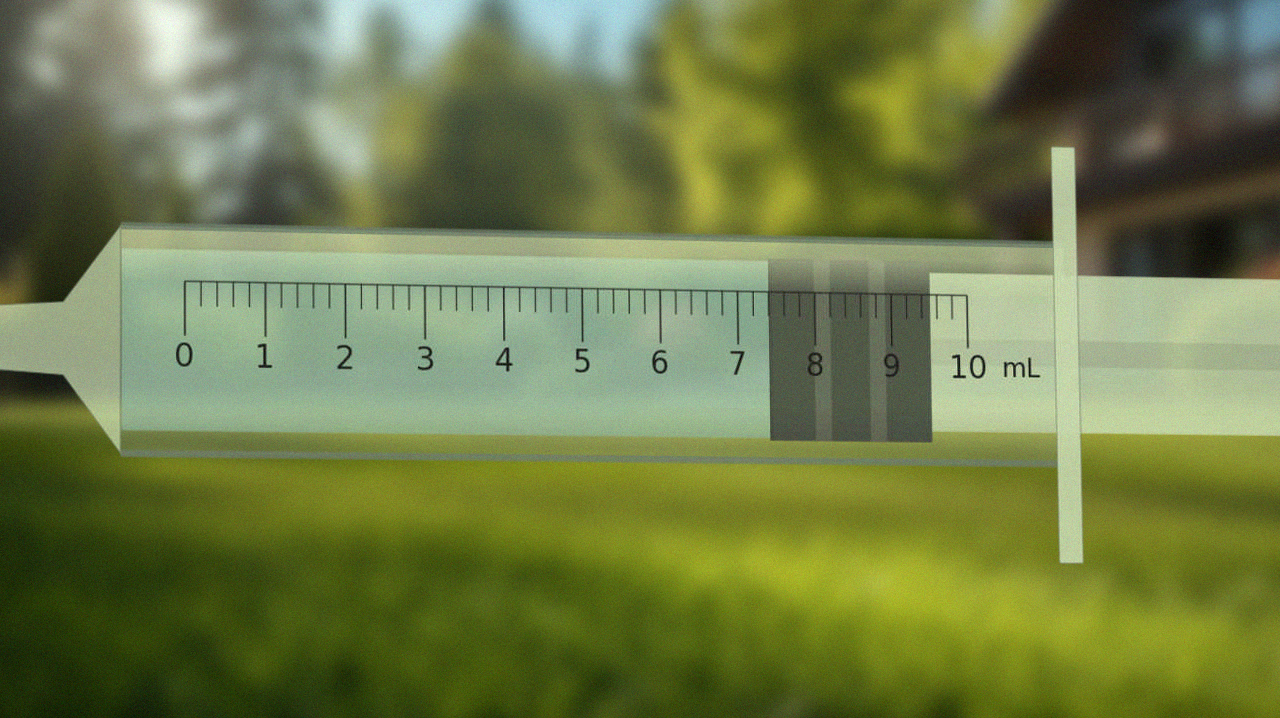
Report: mL 7.4
